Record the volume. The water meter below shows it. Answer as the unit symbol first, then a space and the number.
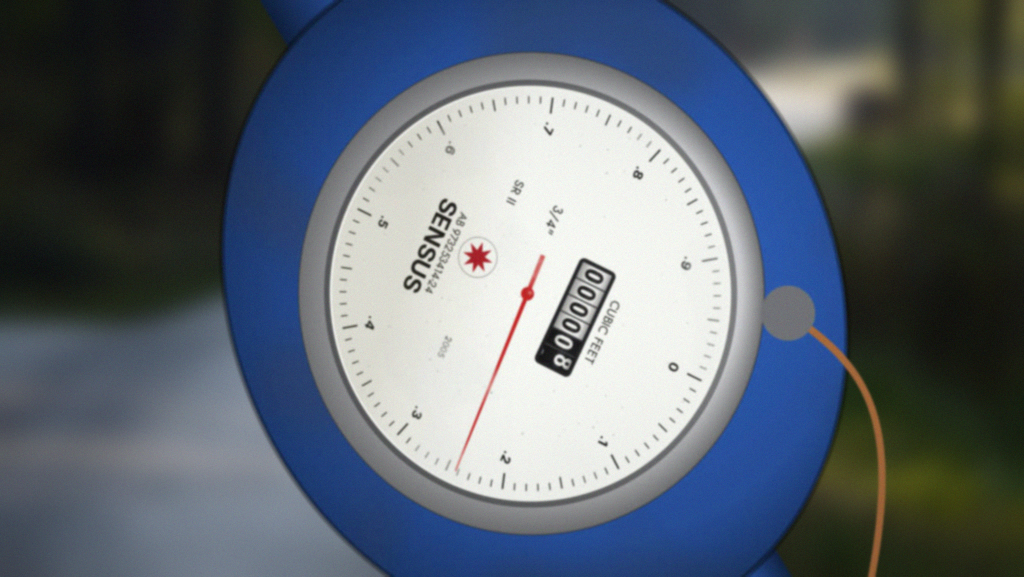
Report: ft³ 8.24
